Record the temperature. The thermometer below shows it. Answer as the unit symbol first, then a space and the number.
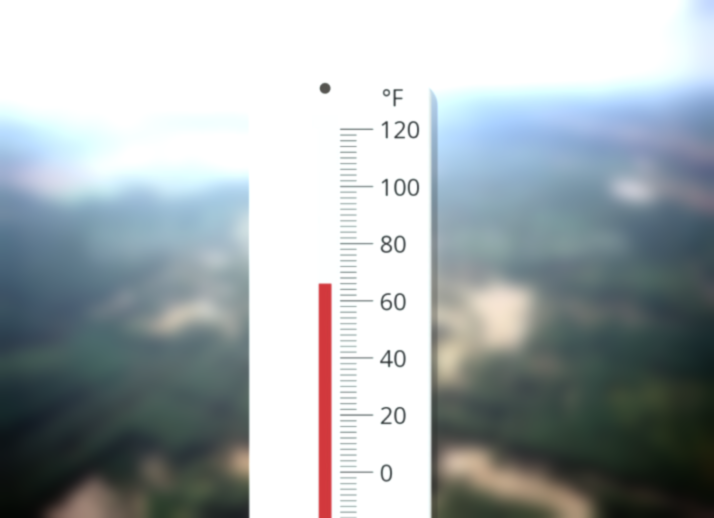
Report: °F 66
